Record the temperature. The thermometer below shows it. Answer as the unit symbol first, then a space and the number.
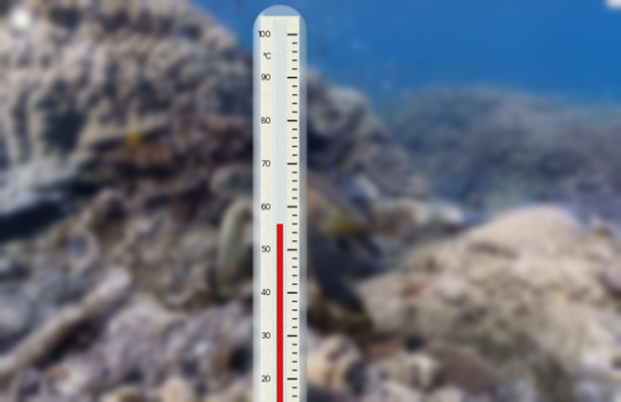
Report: °C 56
